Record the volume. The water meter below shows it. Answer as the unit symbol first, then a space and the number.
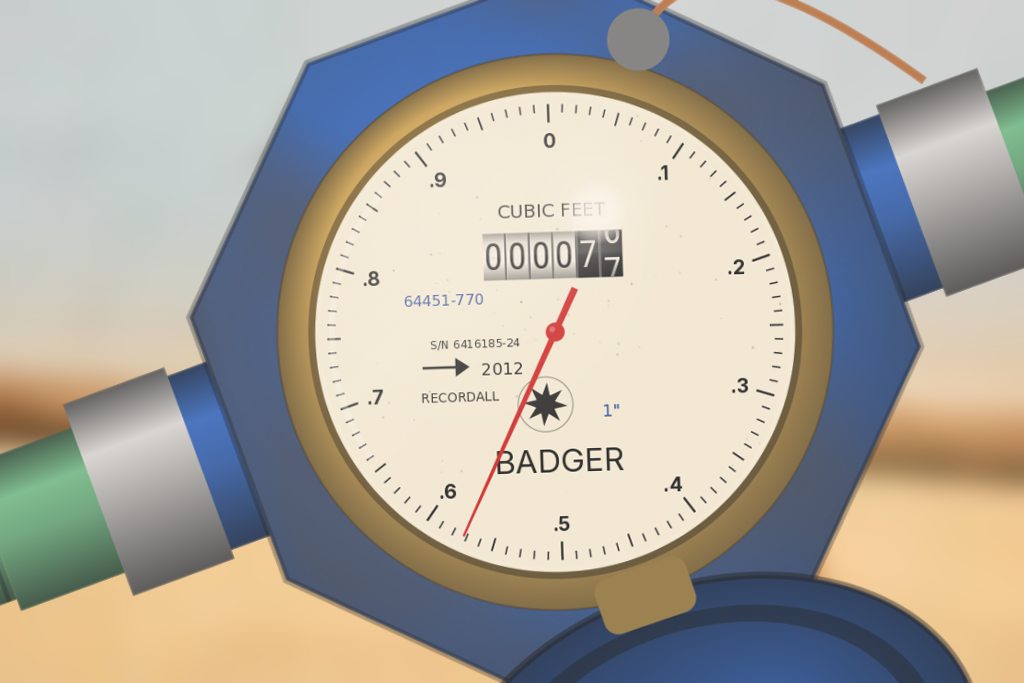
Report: ft³ 76.57
